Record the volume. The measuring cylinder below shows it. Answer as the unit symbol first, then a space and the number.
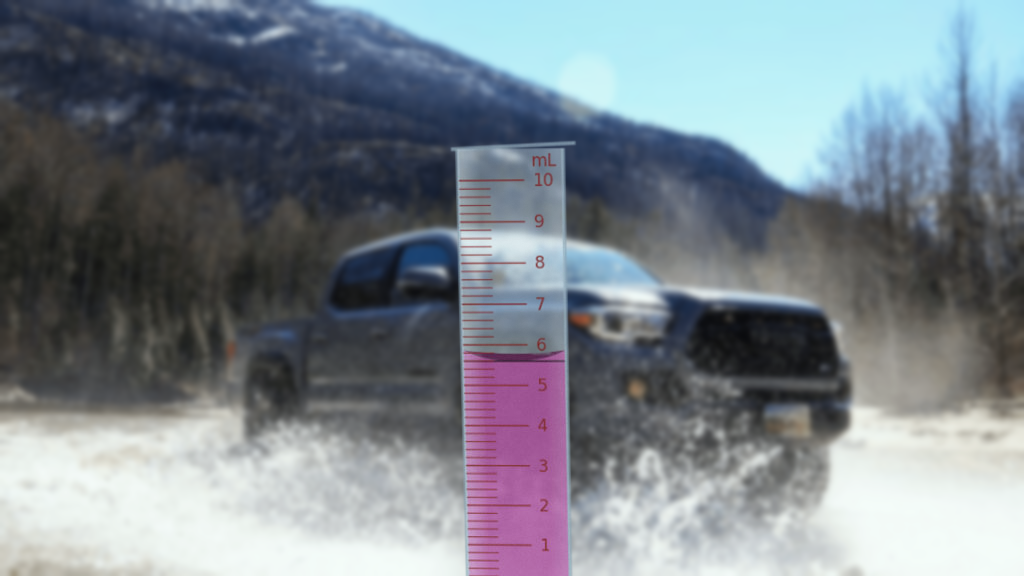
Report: mL 5.6
